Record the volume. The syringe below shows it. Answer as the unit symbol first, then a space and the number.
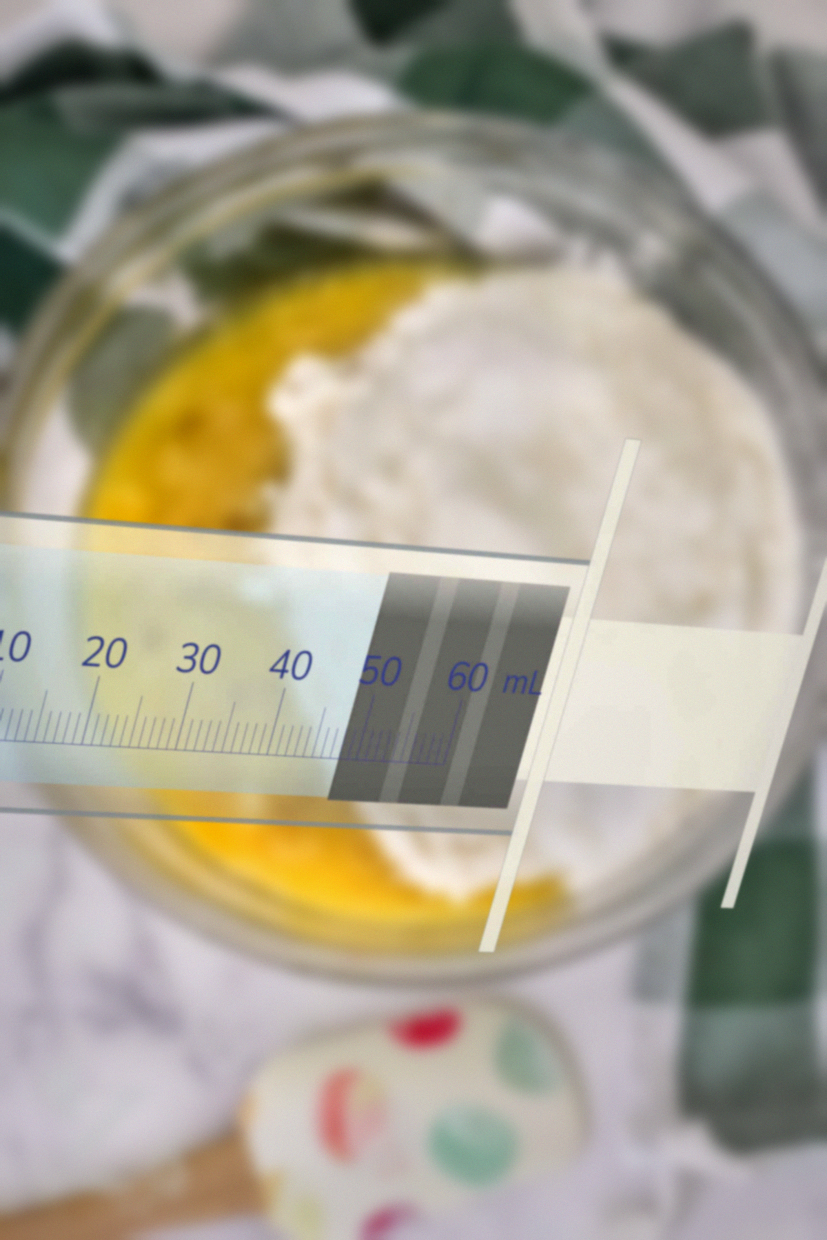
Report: mL 48
